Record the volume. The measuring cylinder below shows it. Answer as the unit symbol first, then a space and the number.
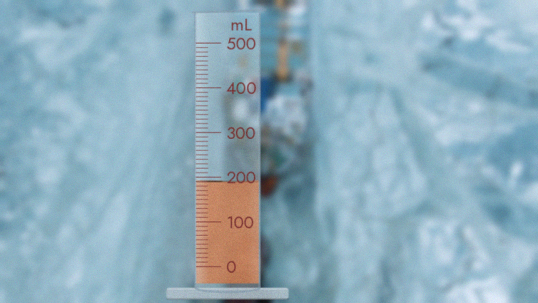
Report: mL 190
